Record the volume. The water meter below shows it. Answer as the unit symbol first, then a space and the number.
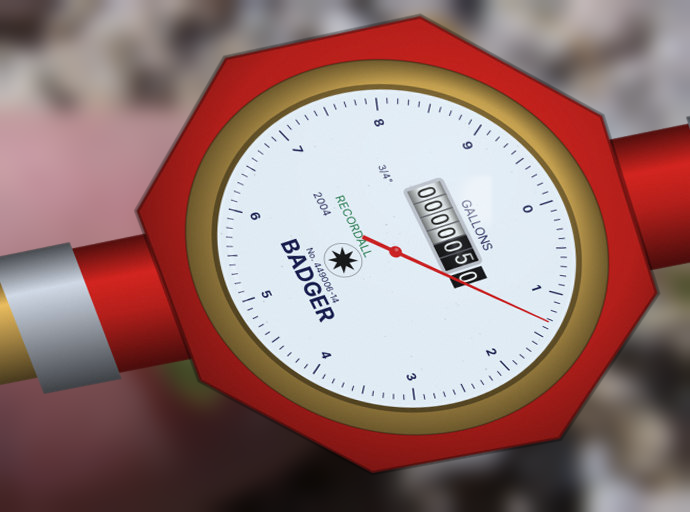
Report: gal 51.3
